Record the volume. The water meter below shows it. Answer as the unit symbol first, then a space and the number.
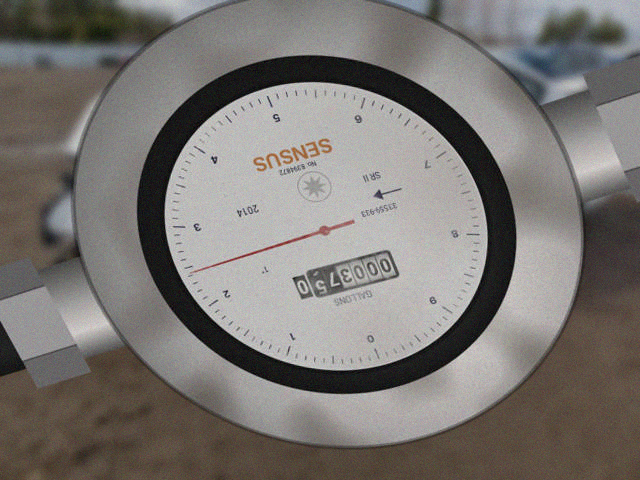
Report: gal 3752.4
